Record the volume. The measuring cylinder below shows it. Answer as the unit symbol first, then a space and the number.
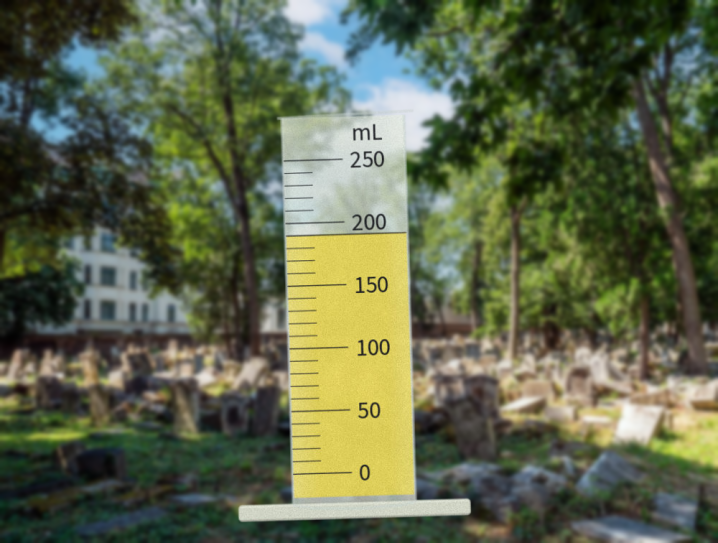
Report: mL 190
